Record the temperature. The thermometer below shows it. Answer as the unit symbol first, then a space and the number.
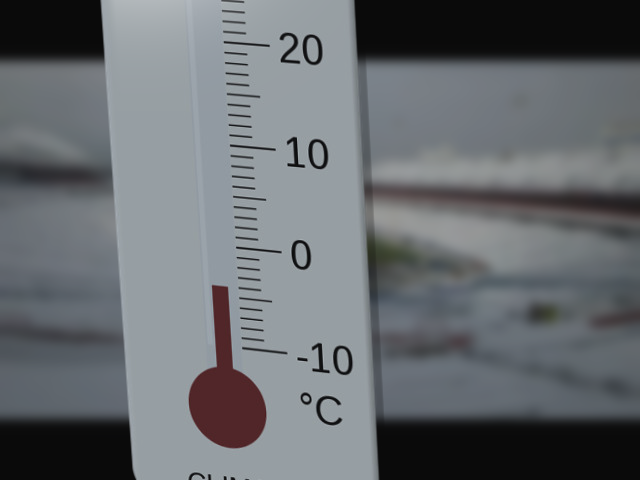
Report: °C -4
